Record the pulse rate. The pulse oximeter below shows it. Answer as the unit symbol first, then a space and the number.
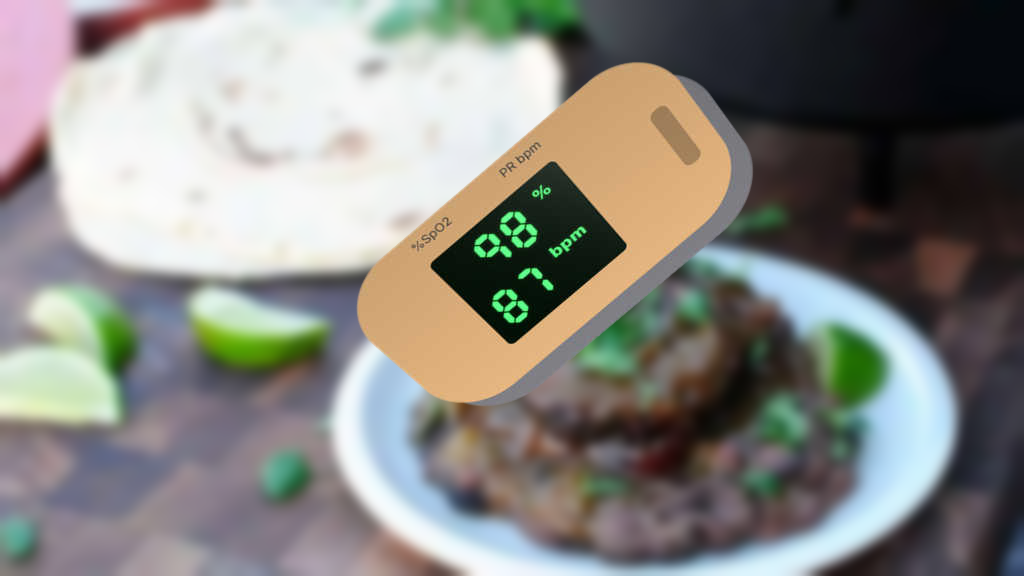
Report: bpm 87
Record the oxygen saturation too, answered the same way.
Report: % 98
